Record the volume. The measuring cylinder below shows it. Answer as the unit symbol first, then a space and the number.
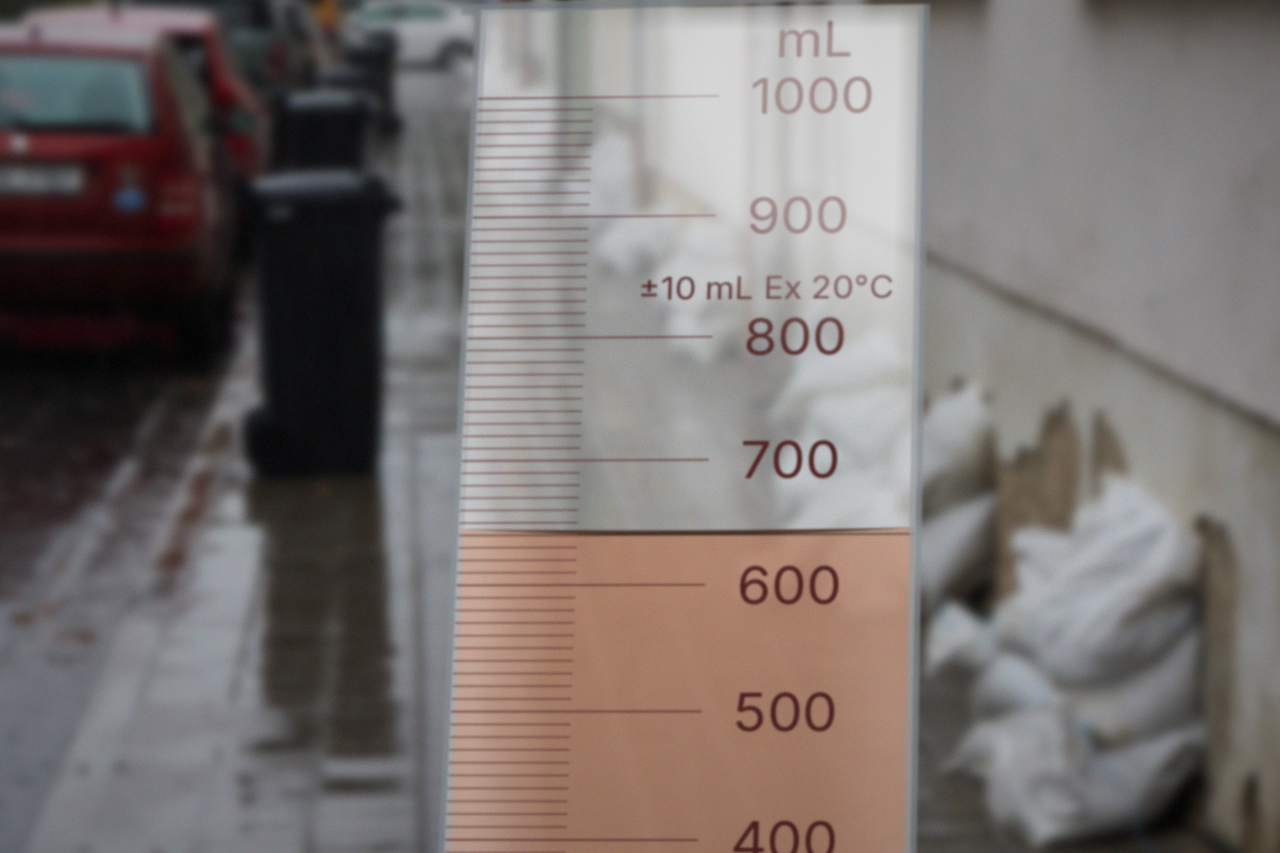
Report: mL 640
